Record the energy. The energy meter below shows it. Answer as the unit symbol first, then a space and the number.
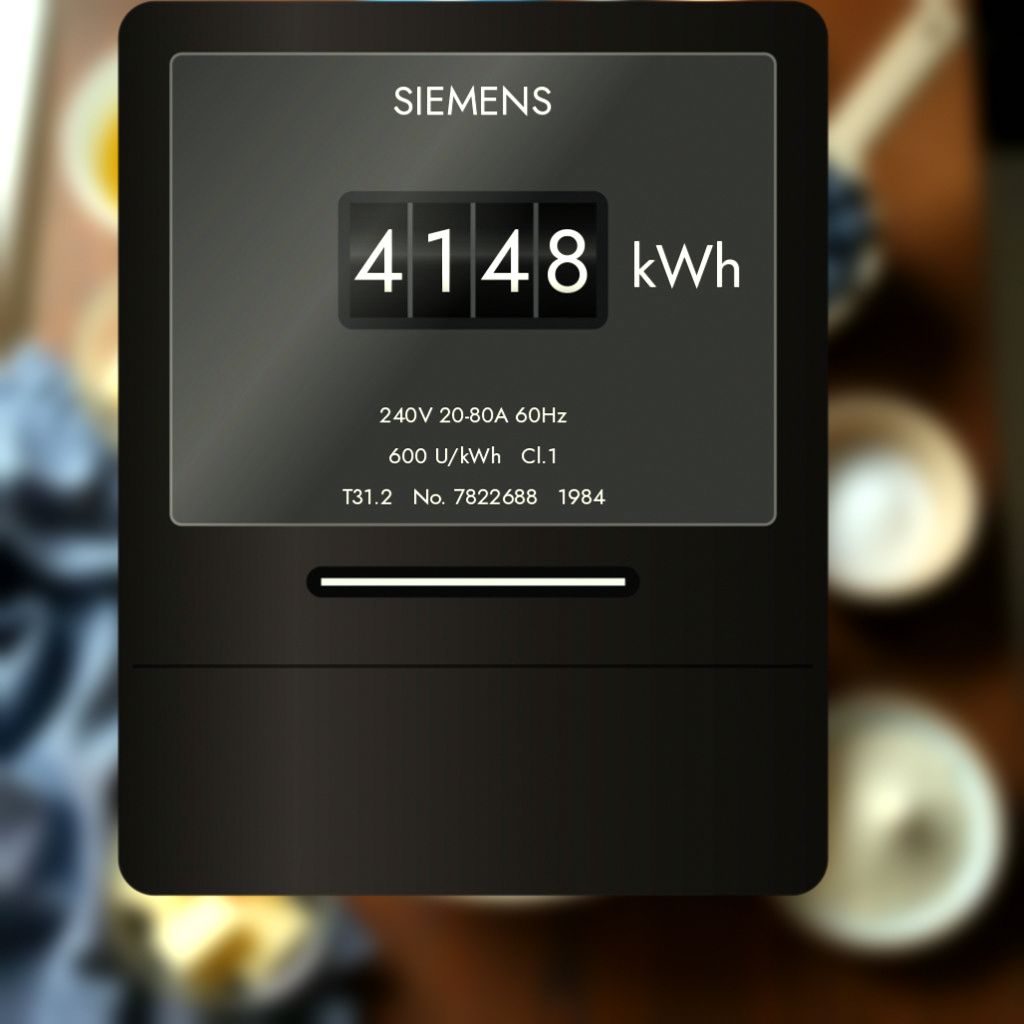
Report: kWh 4148
